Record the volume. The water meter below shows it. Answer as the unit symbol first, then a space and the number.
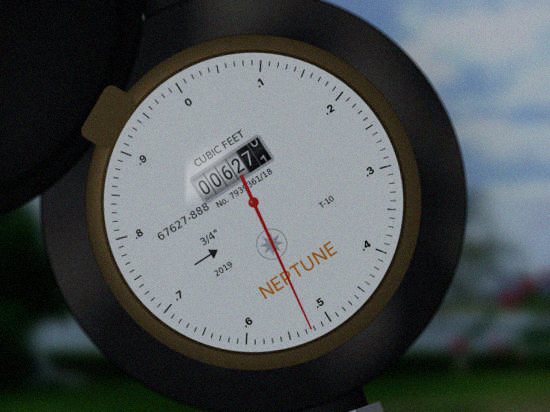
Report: ft³ 6270.52
